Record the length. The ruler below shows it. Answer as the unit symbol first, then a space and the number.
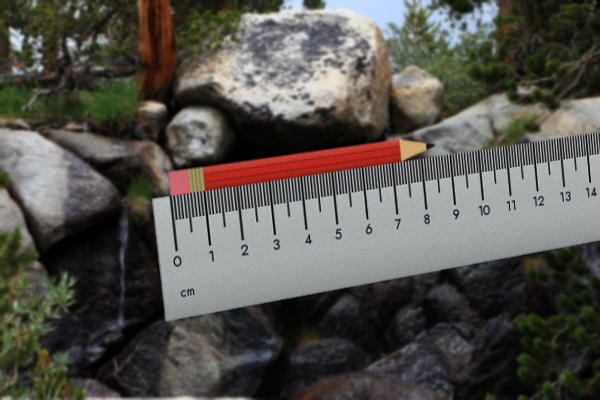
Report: cm 8.5
